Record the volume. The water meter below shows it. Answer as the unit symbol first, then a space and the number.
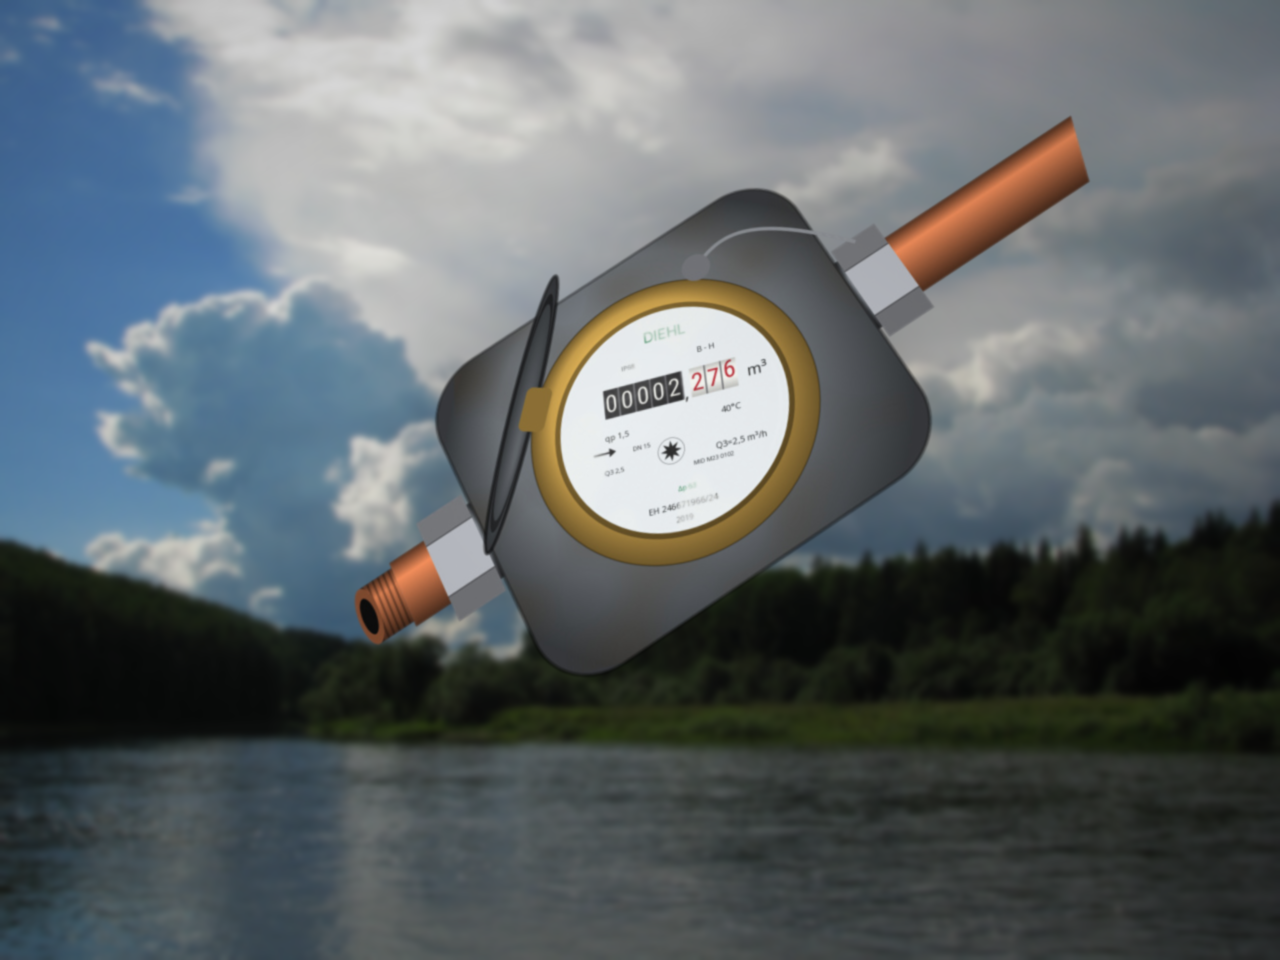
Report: m³ 2.276
